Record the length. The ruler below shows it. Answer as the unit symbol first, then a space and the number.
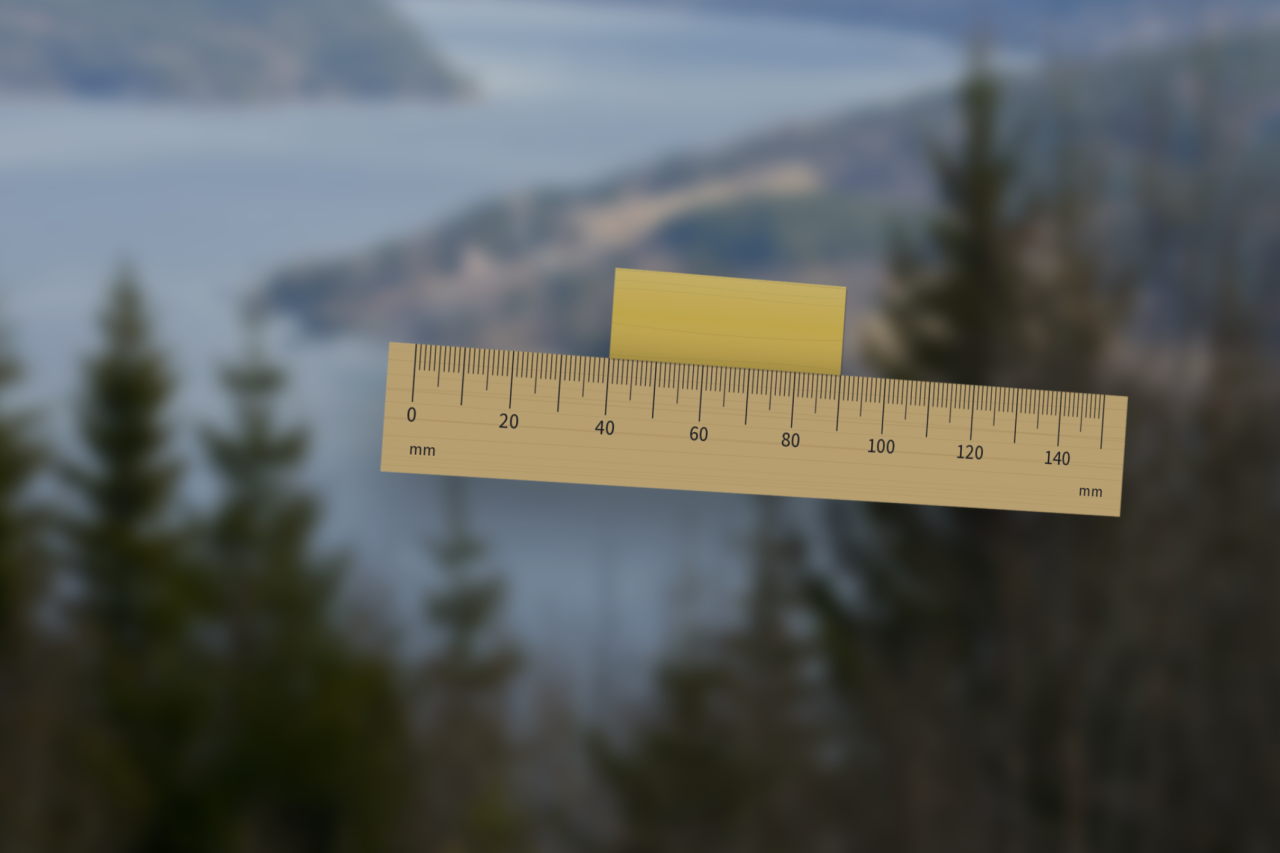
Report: mm 50
